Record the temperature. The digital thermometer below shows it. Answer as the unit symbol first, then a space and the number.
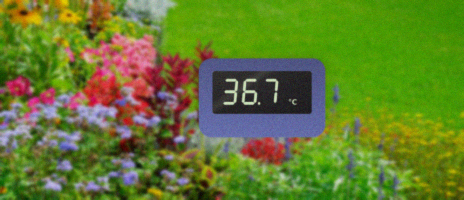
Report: °C 36.7
